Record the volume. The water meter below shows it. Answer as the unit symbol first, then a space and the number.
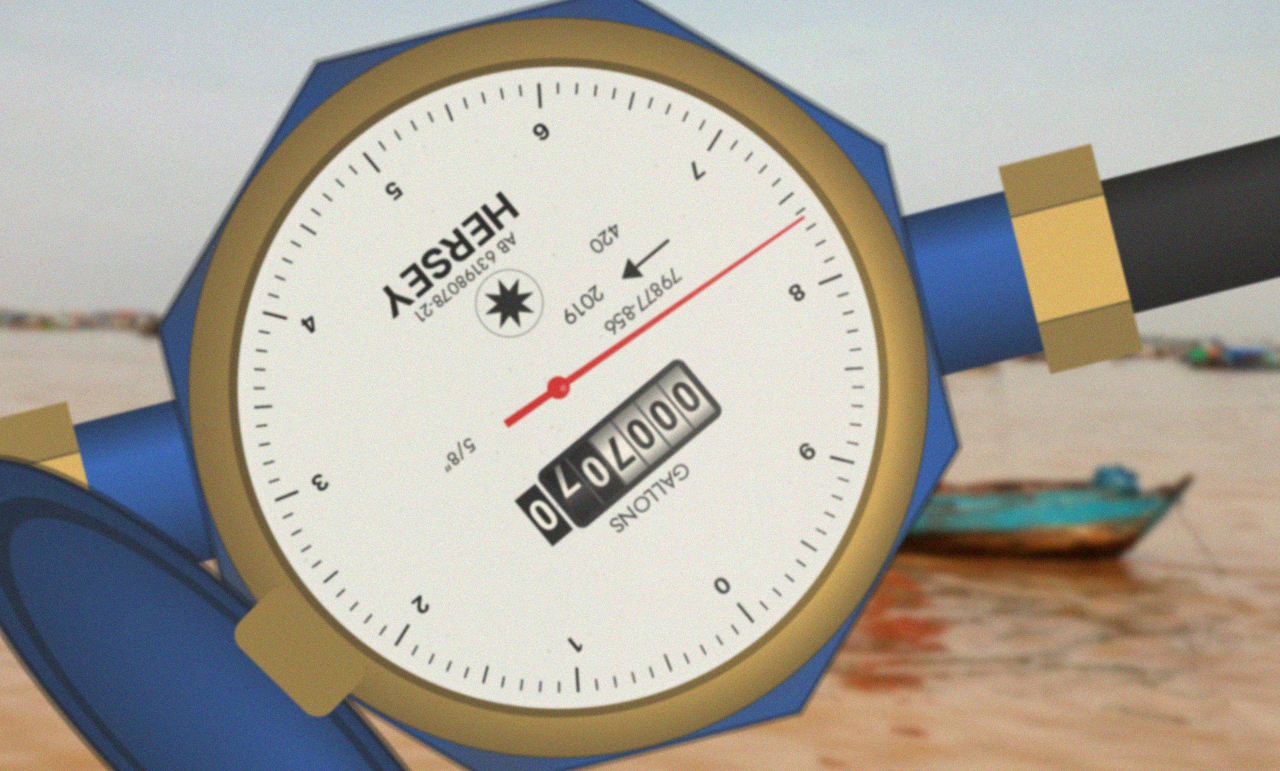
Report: gal 7067.6
